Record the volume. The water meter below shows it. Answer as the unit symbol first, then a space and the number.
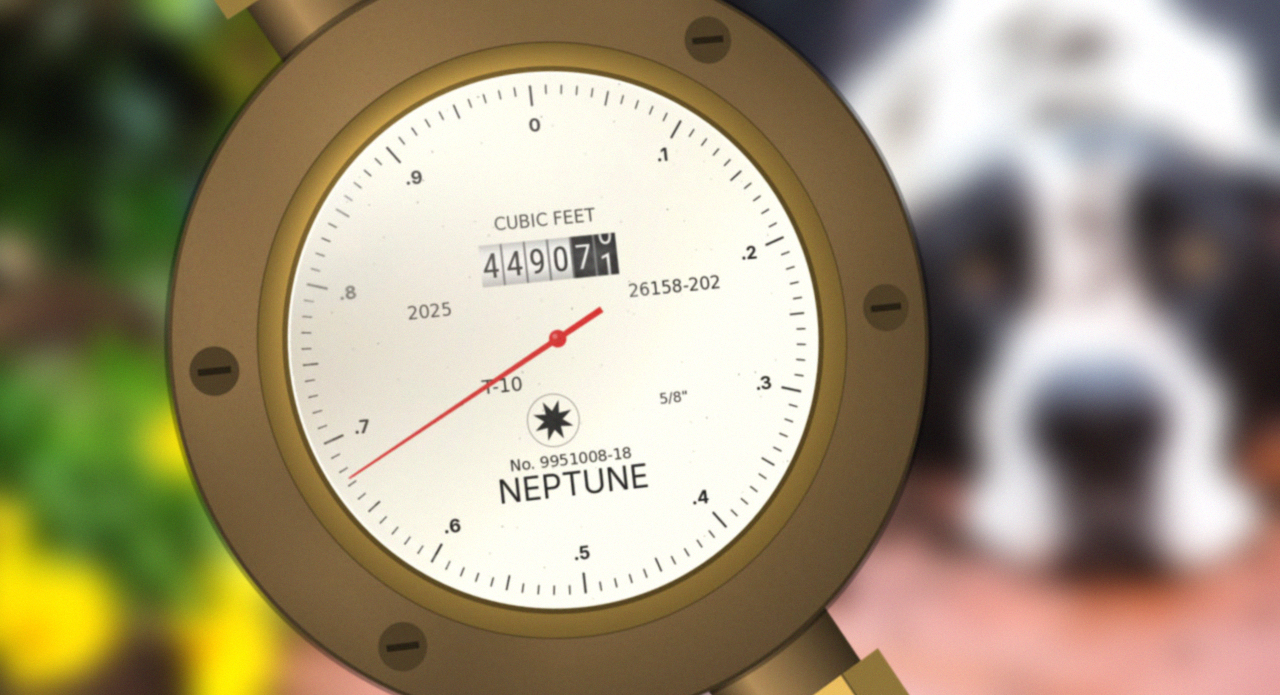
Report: ft³ 449070.67
